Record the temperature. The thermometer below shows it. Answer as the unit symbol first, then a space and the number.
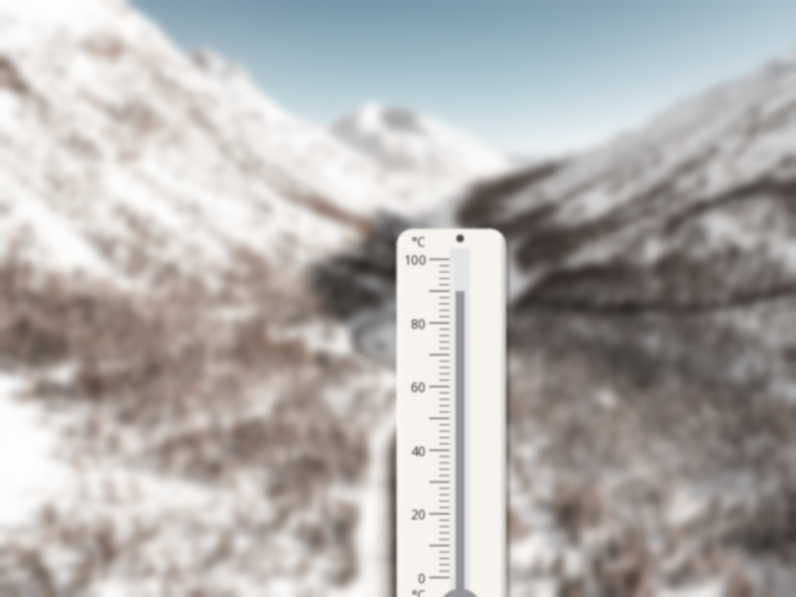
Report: °C 90
